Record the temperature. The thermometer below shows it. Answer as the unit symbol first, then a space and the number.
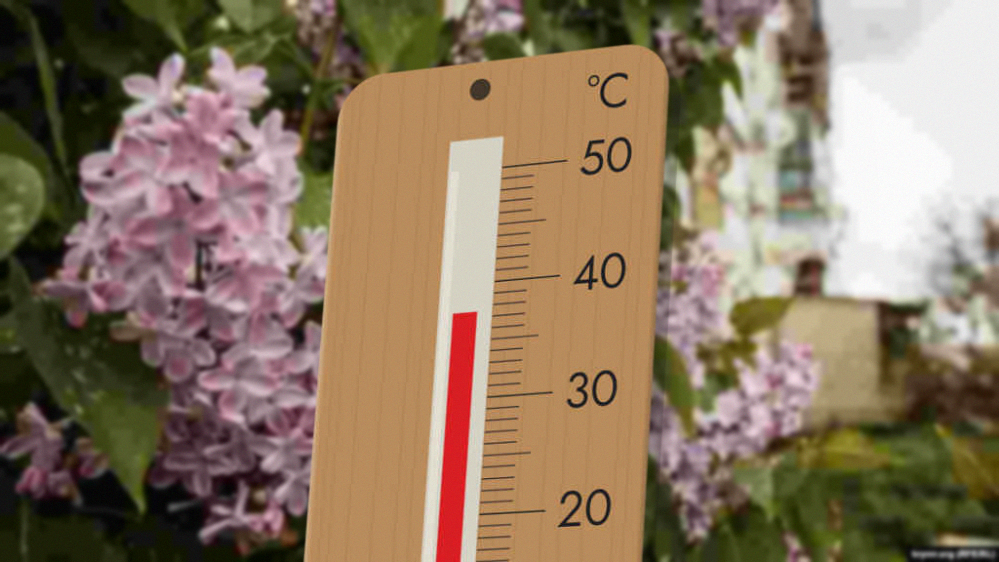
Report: °C 37.5
